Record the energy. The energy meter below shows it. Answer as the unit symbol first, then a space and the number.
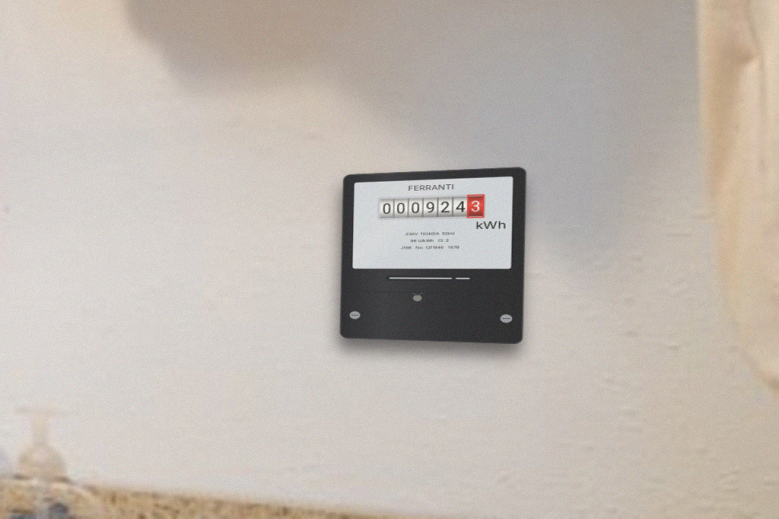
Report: kWh 924.3
